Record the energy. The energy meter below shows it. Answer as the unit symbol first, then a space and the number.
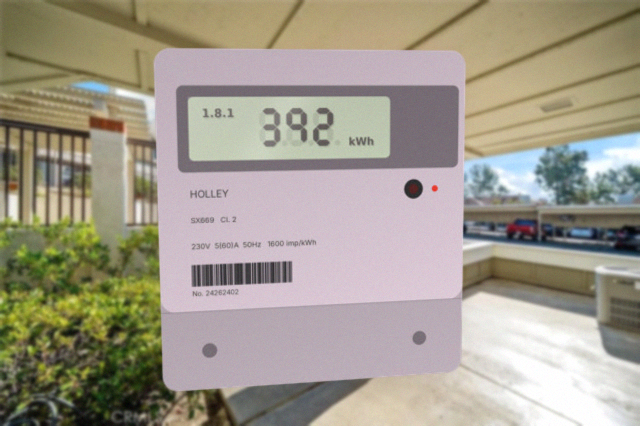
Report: kWh 392
